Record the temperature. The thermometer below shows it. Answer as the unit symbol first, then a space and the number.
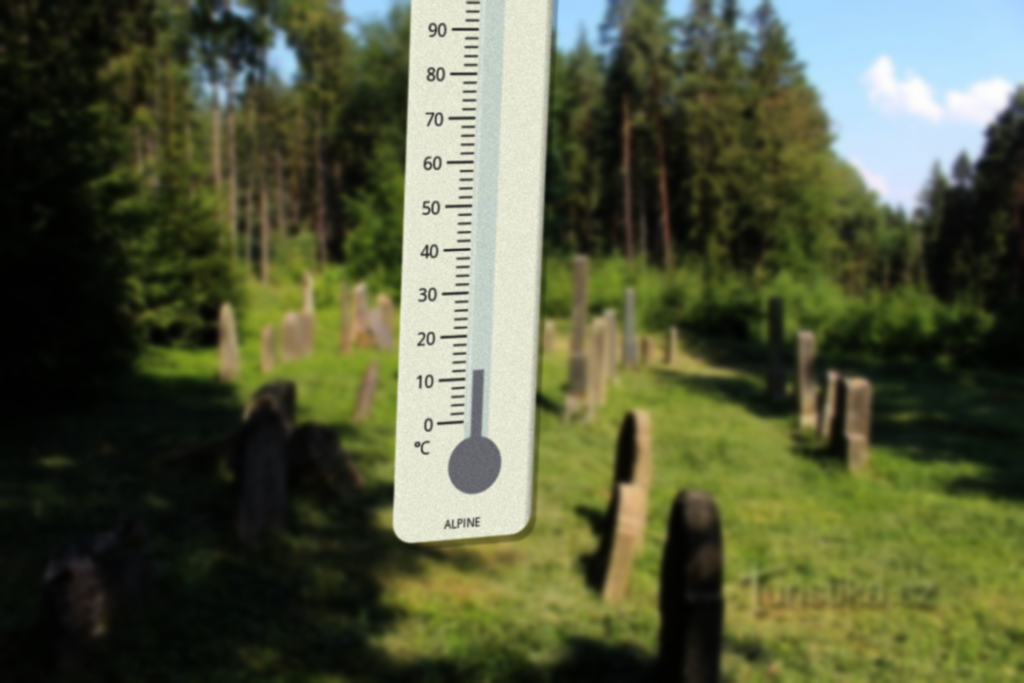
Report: °C 12
